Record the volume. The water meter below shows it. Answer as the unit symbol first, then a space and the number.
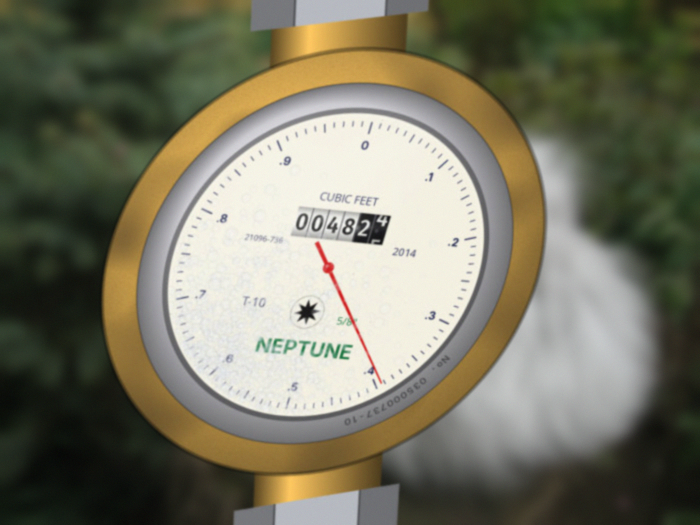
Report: ft³ 4824.39
